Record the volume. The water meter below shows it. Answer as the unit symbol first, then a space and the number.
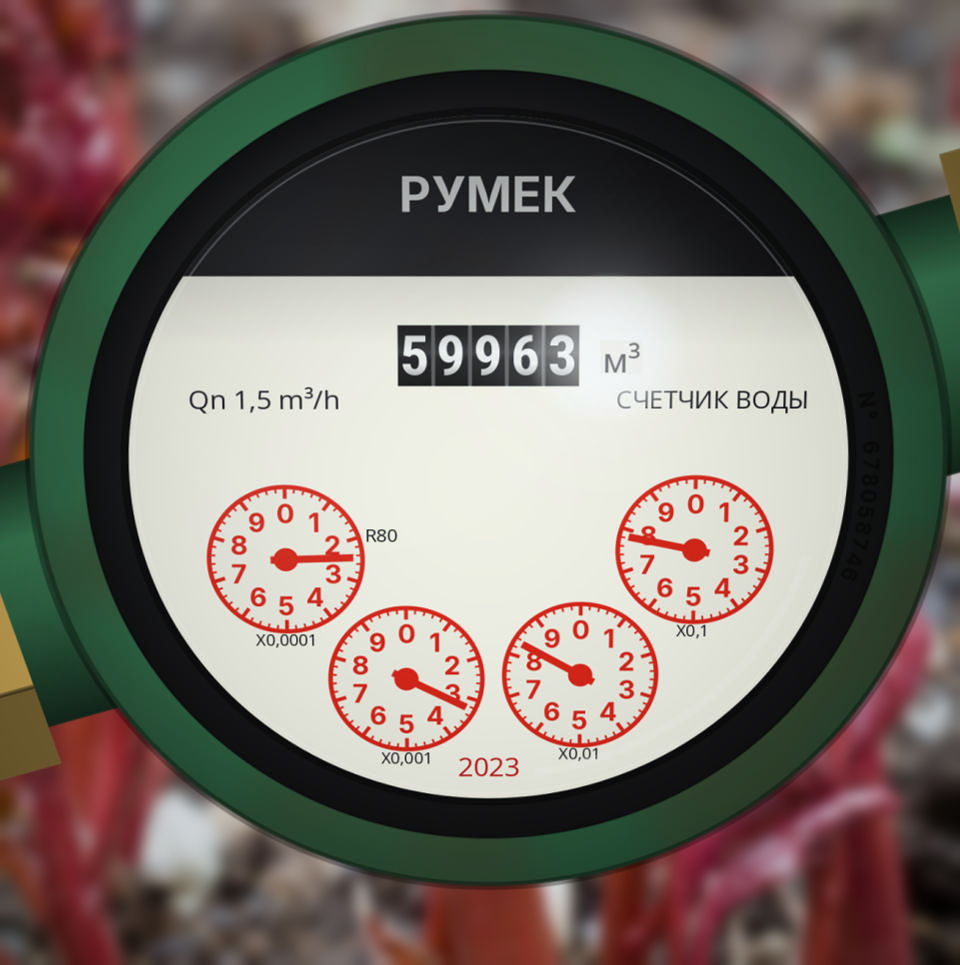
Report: m³ 59963.7832
